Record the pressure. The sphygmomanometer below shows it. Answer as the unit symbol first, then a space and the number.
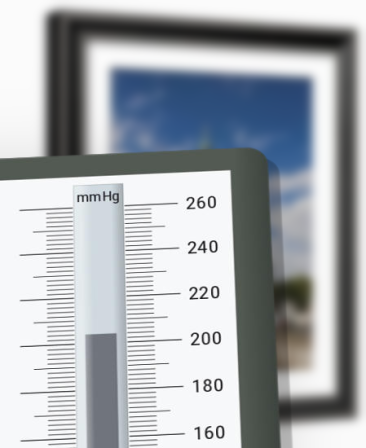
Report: mmHg 204
